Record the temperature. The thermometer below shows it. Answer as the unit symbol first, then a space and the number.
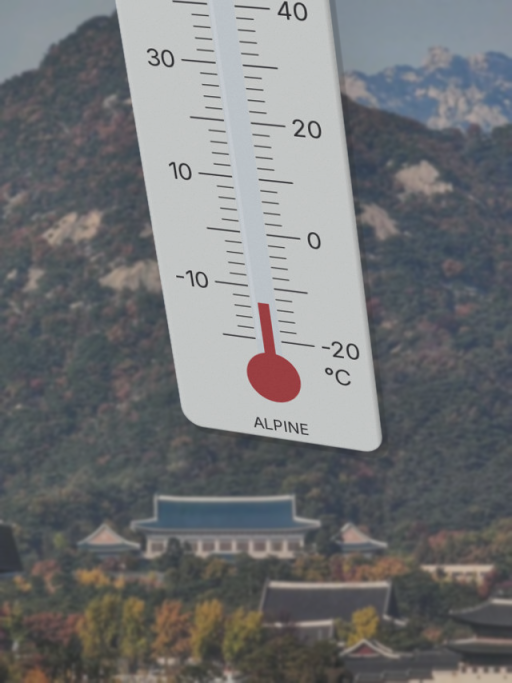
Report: °C -13
